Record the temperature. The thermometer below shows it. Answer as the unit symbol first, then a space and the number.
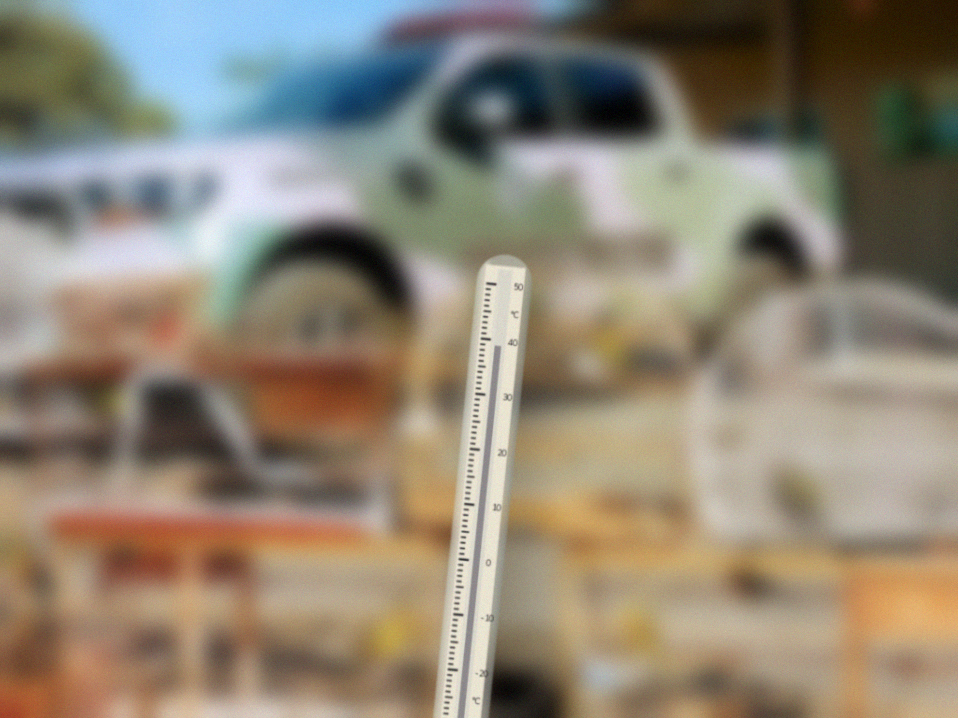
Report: °C 39
